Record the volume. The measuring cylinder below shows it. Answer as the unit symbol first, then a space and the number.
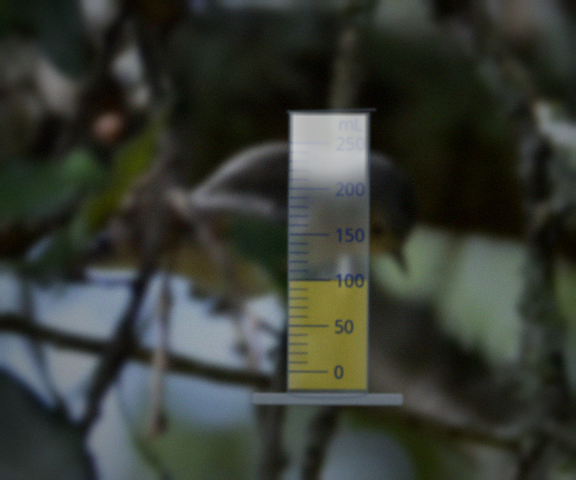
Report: mL 100
